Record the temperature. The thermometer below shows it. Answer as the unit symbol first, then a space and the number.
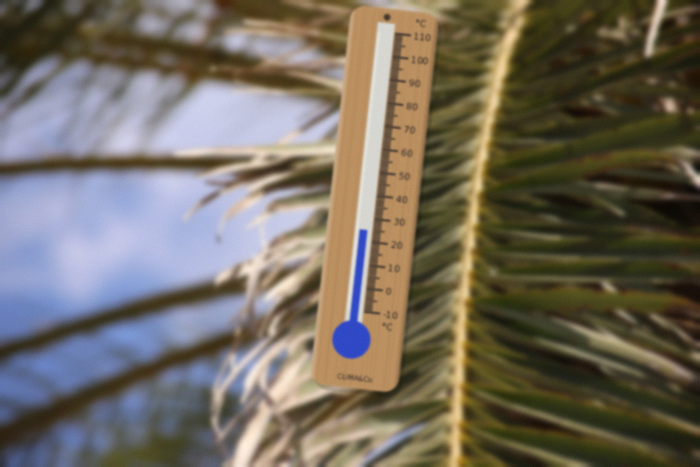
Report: °C 25
